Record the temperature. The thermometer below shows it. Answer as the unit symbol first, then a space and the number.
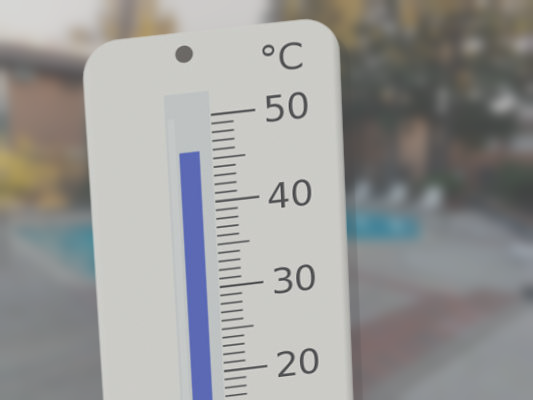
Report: °C 46
